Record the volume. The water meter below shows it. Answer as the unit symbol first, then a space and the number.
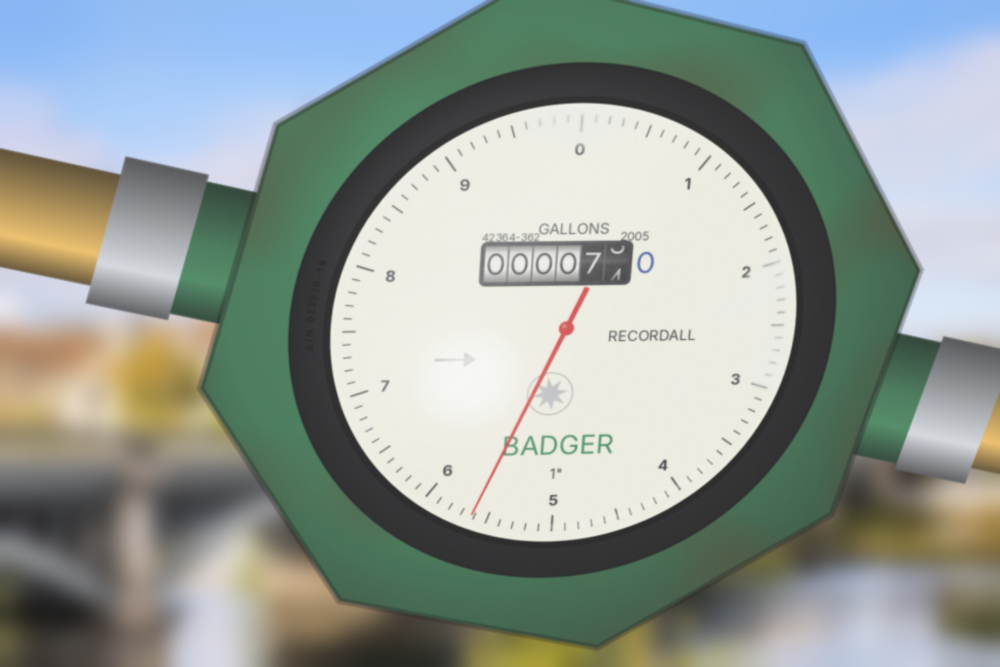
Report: gal 735.6
